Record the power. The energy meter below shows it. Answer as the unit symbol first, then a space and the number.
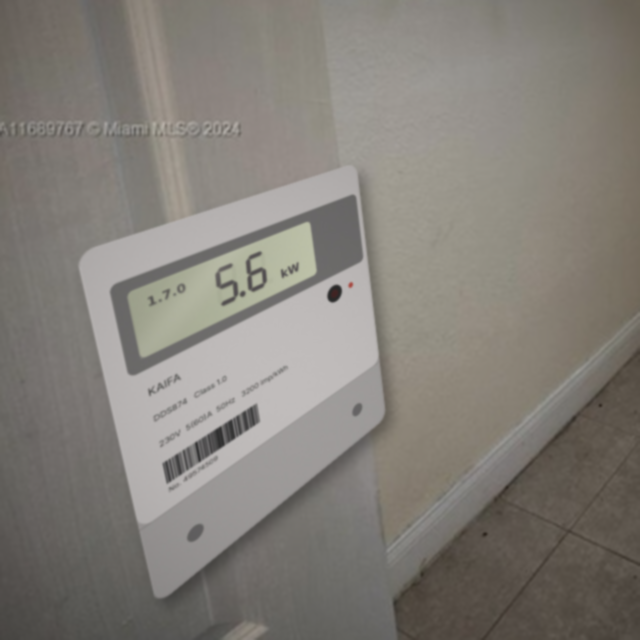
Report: kW 5.6
